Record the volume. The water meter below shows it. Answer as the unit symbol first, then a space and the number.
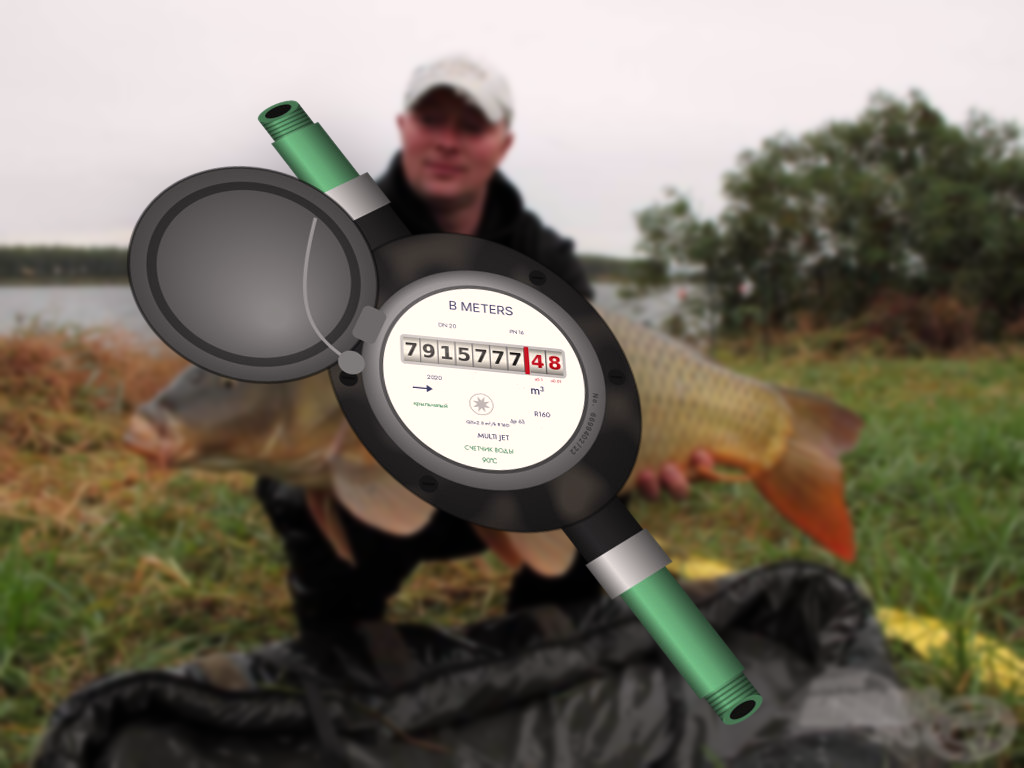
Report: m³ 7915777.48
